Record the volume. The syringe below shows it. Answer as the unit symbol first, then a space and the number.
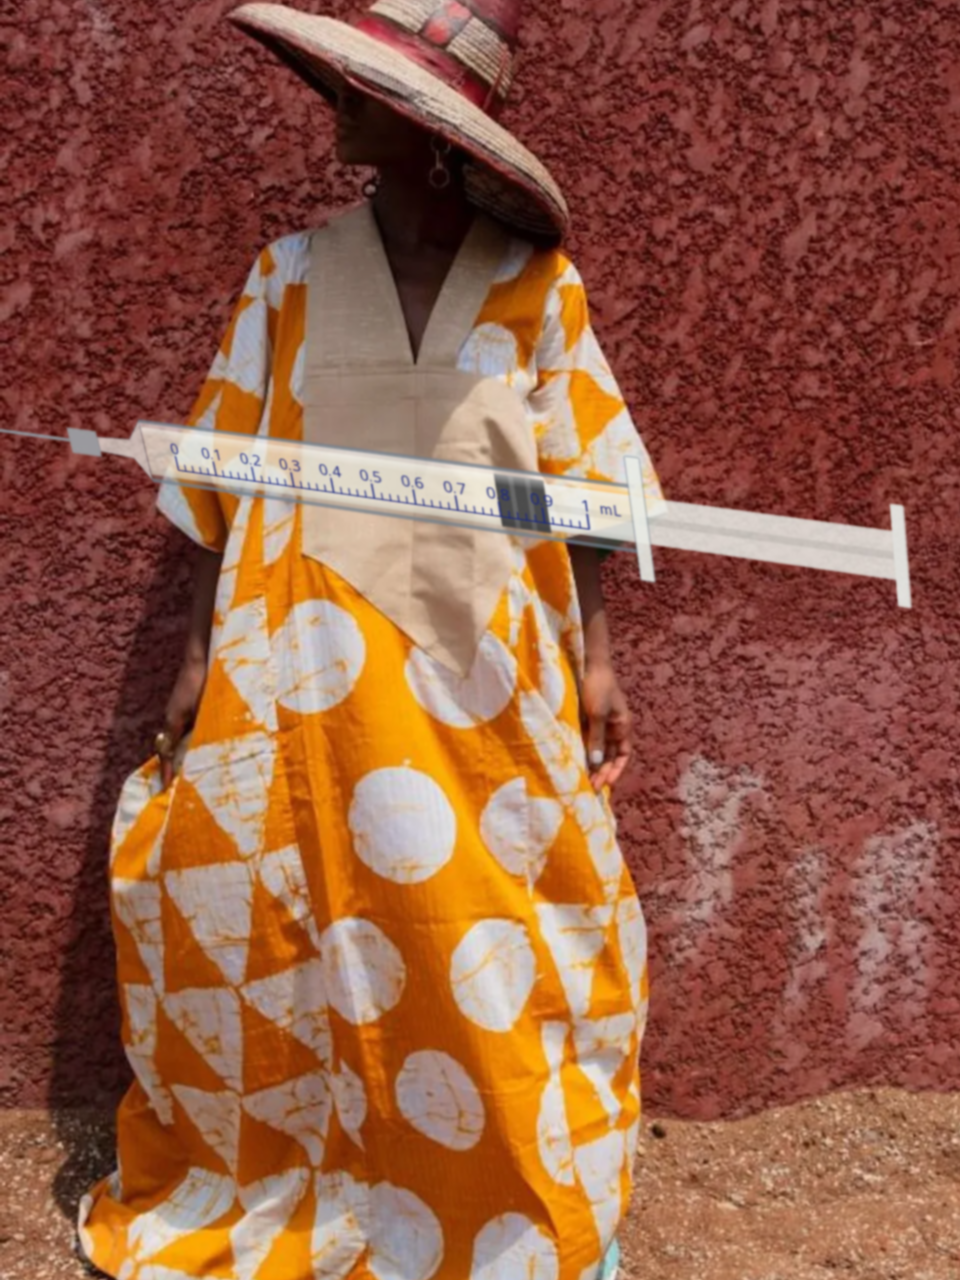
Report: mL 0.8
